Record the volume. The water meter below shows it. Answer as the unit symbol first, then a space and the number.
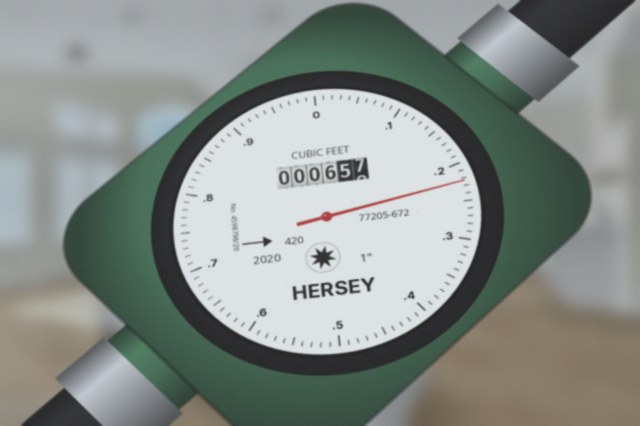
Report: ft³ 657.22
